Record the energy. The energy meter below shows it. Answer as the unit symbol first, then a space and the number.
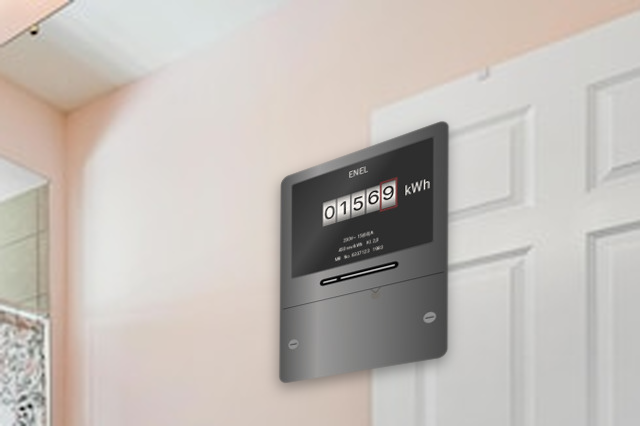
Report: kWh 156.9
